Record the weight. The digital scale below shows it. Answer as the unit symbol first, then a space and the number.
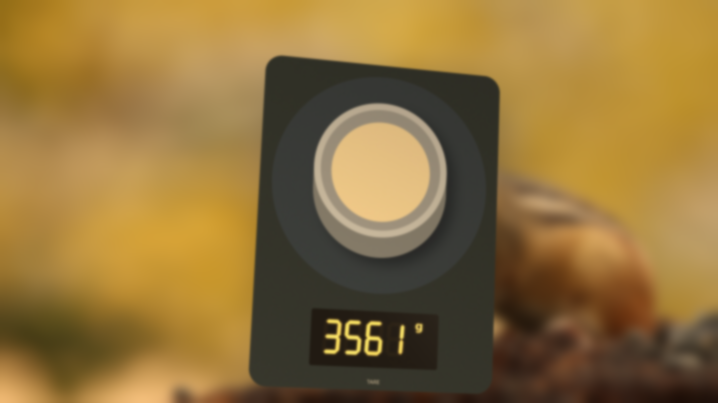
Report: g 3561
